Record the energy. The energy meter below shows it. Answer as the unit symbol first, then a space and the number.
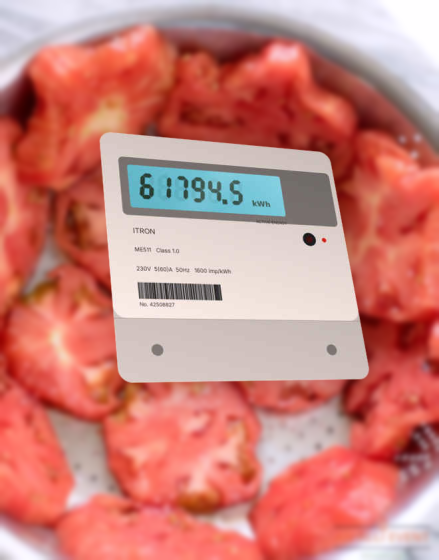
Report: kWh 61794.5
